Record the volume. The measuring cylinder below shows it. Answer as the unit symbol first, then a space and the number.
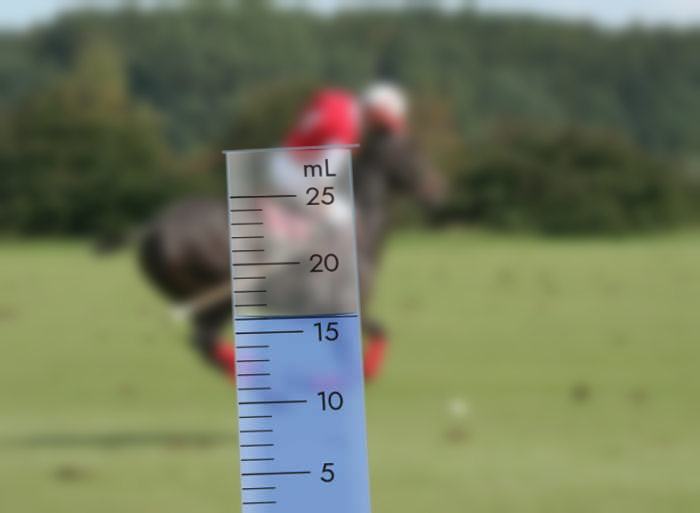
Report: mL 16
